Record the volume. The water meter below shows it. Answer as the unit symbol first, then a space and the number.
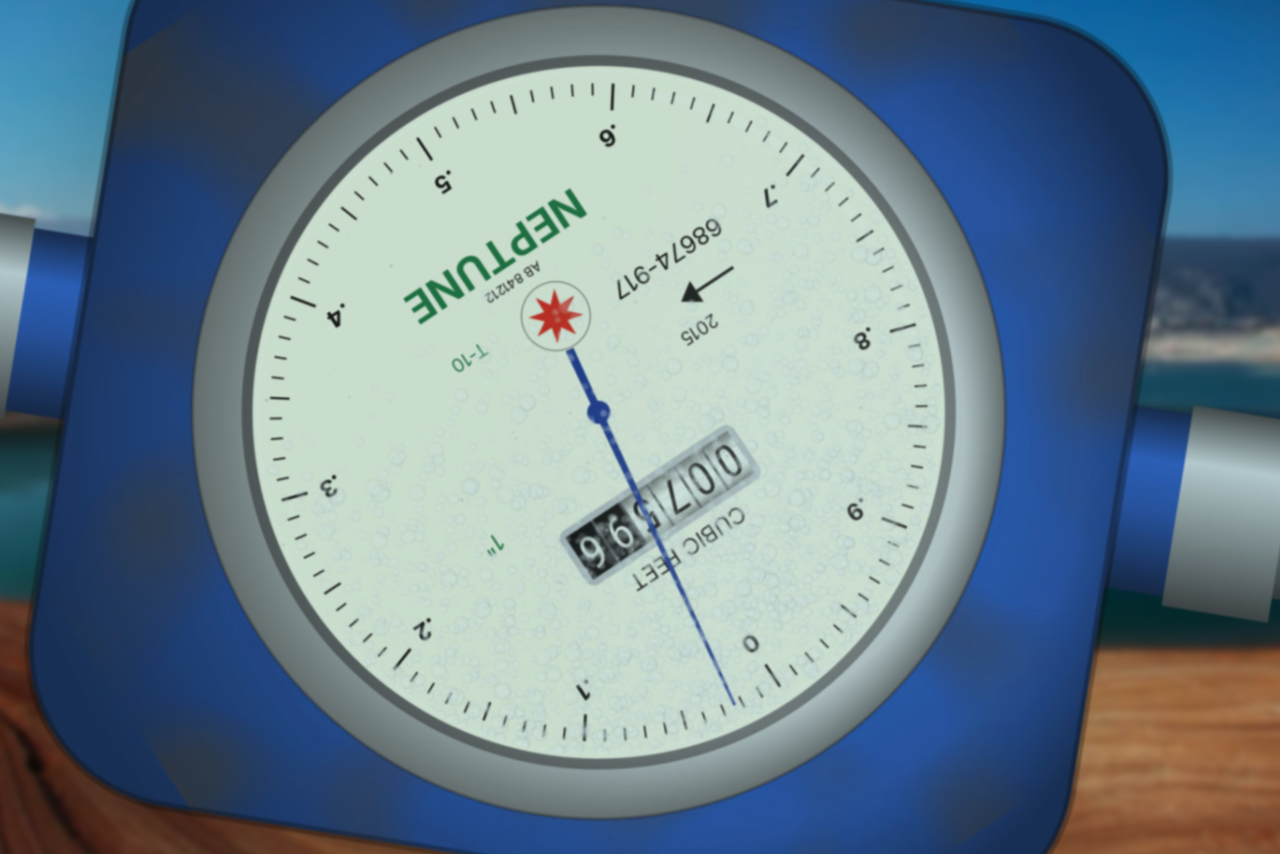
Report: ft³ 7596.02
